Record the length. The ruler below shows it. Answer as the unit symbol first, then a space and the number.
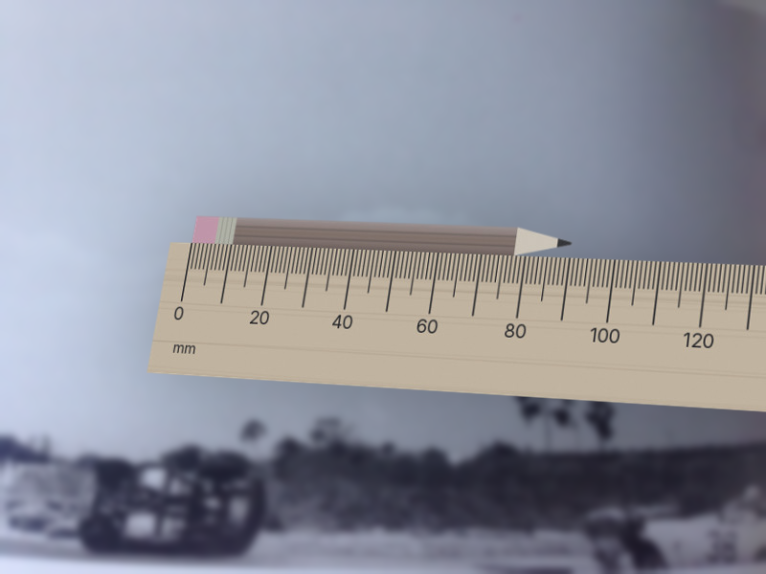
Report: mm 90
